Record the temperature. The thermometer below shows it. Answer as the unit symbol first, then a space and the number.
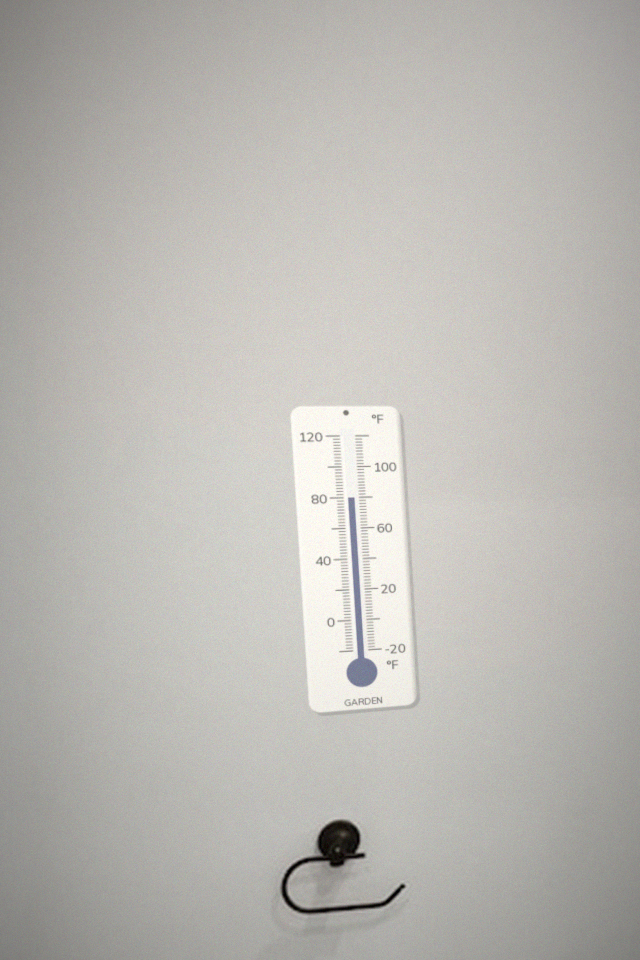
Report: °F 80
